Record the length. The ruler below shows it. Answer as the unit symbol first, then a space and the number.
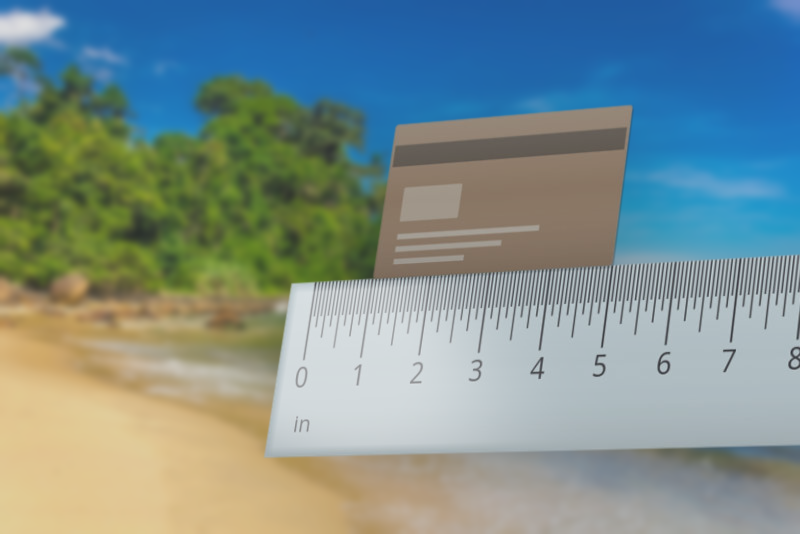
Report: in 4
